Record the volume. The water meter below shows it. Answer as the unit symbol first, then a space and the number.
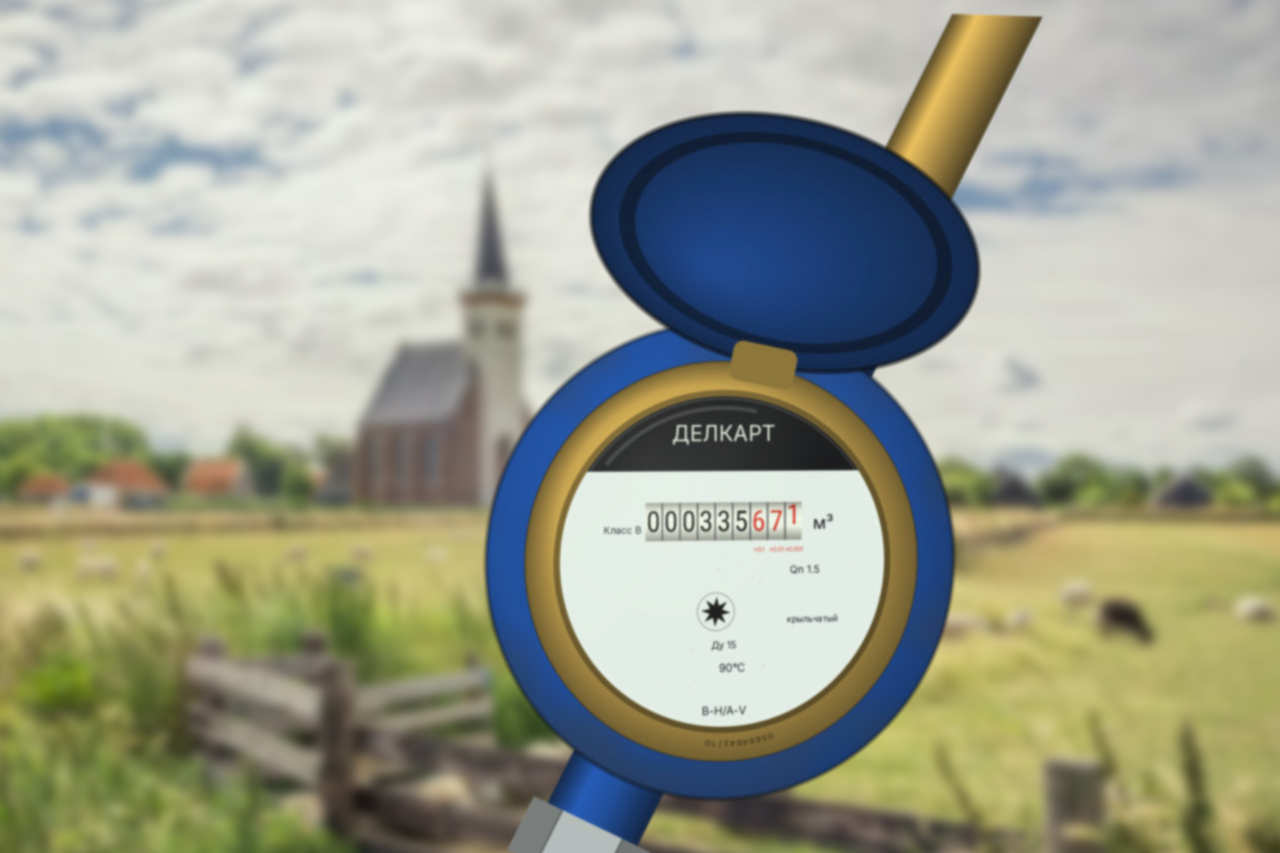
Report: m³ 335.671
